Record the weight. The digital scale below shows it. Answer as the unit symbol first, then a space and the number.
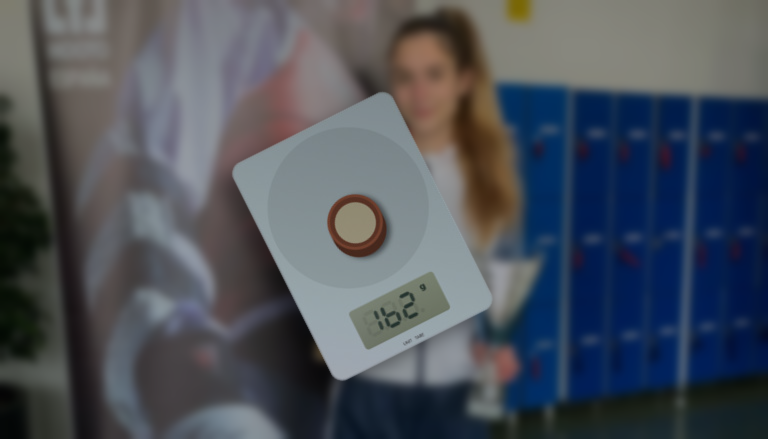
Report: g 162
